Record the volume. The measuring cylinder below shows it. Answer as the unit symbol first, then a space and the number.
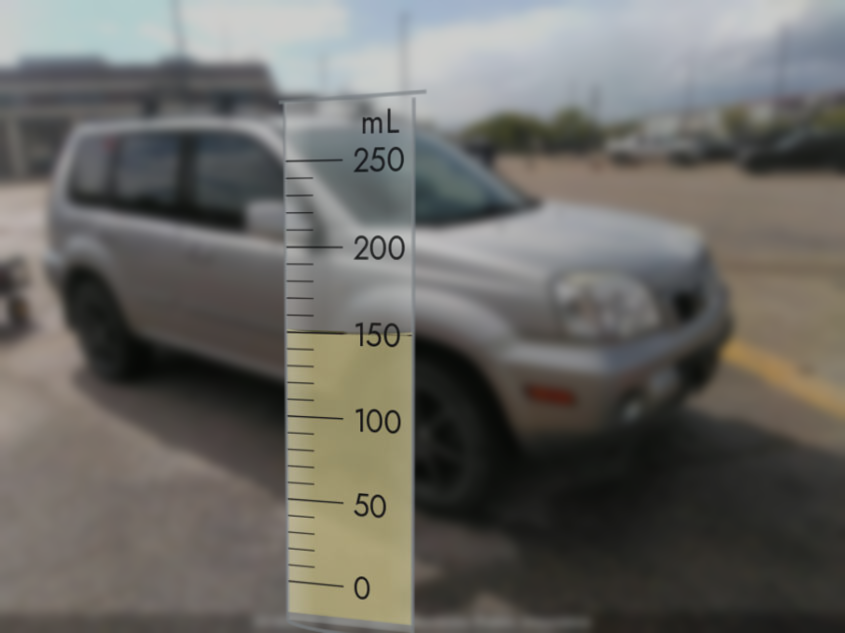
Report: mL 150
